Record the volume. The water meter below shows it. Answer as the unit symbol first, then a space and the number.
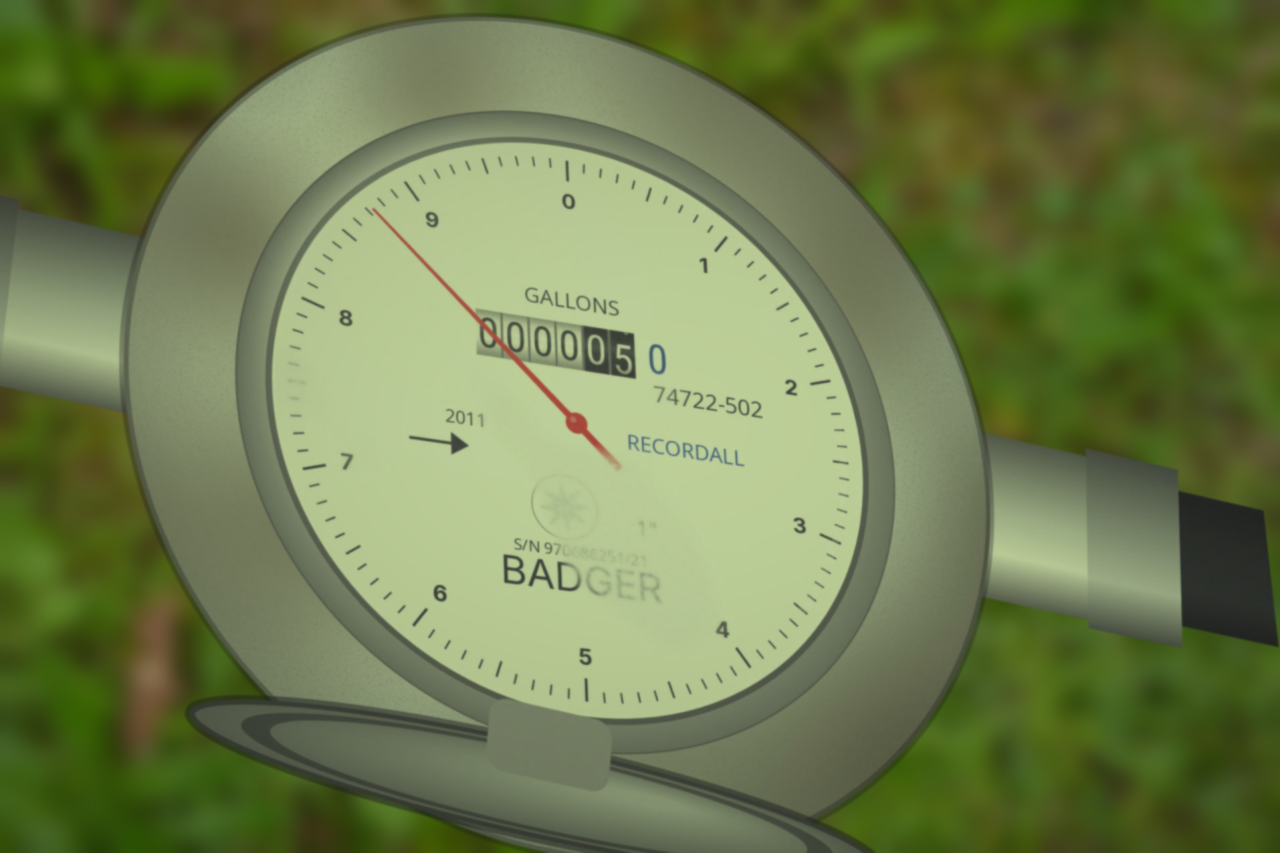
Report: gal 48.7
